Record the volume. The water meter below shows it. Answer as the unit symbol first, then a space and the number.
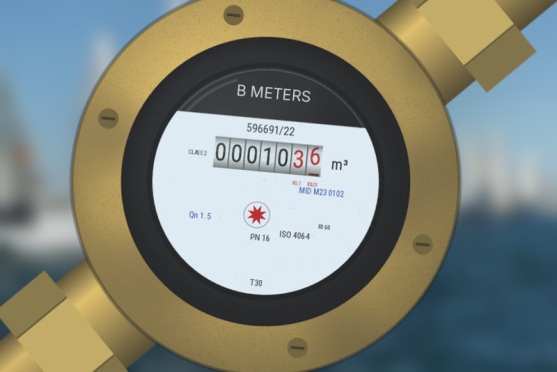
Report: m³ 10.36
